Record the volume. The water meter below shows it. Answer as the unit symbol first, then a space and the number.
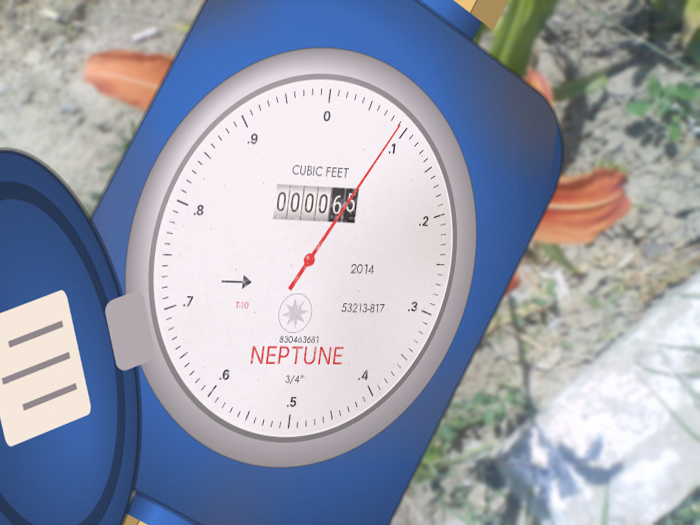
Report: ft³ 65.09
